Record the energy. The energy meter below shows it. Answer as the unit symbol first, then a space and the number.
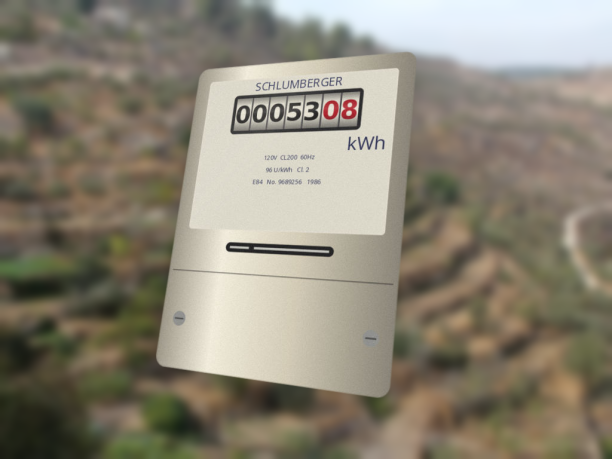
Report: kWh 53.08
